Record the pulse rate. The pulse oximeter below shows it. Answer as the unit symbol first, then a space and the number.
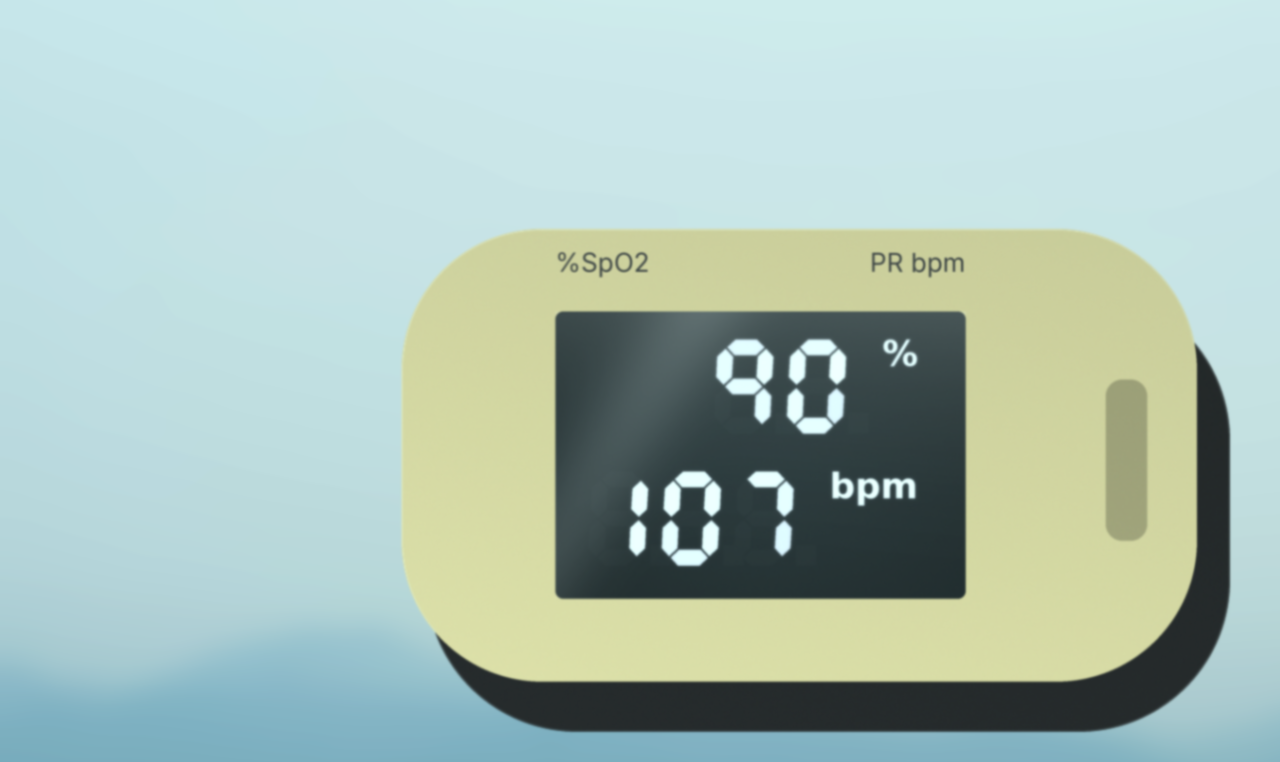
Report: bpm 107
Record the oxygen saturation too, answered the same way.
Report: % 90
